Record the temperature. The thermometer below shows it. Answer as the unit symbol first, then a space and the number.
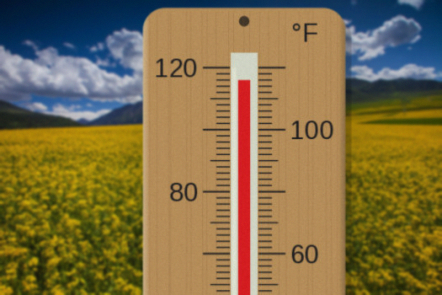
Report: °F 116
